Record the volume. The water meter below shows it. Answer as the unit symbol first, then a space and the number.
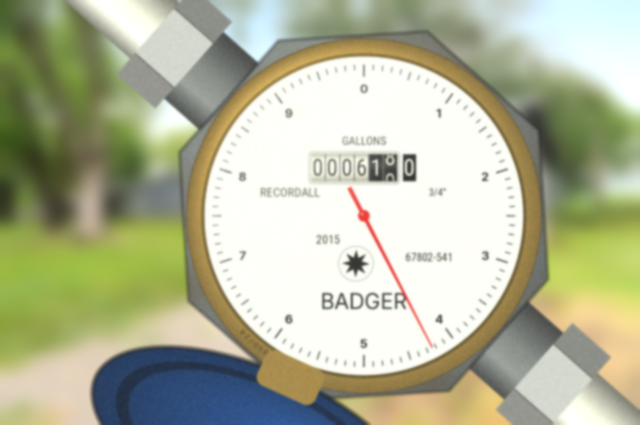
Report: gal 6184.2
